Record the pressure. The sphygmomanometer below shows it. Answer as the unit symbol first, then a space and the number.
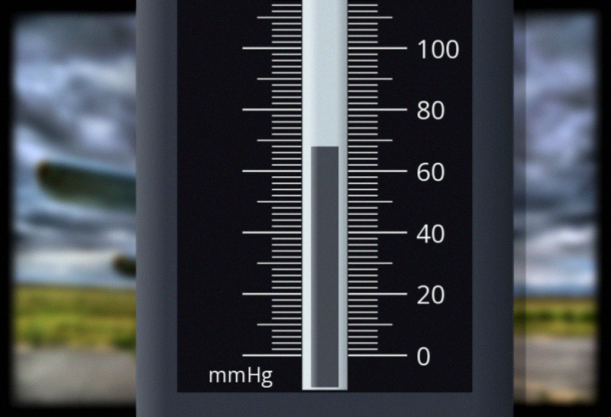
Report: mmHg 68
